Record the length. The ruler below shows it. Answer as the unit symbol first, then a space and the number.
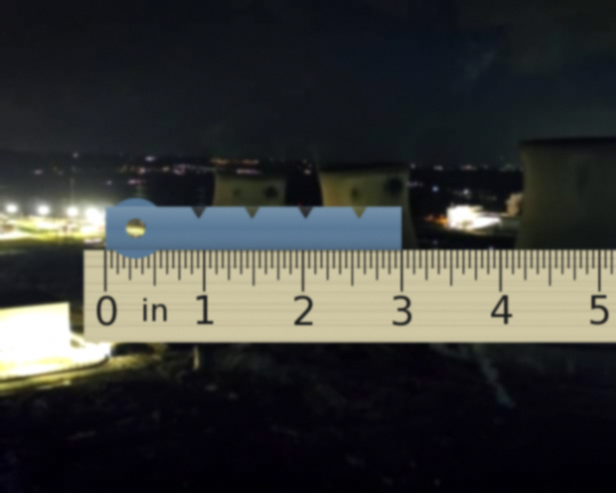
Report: in 3
